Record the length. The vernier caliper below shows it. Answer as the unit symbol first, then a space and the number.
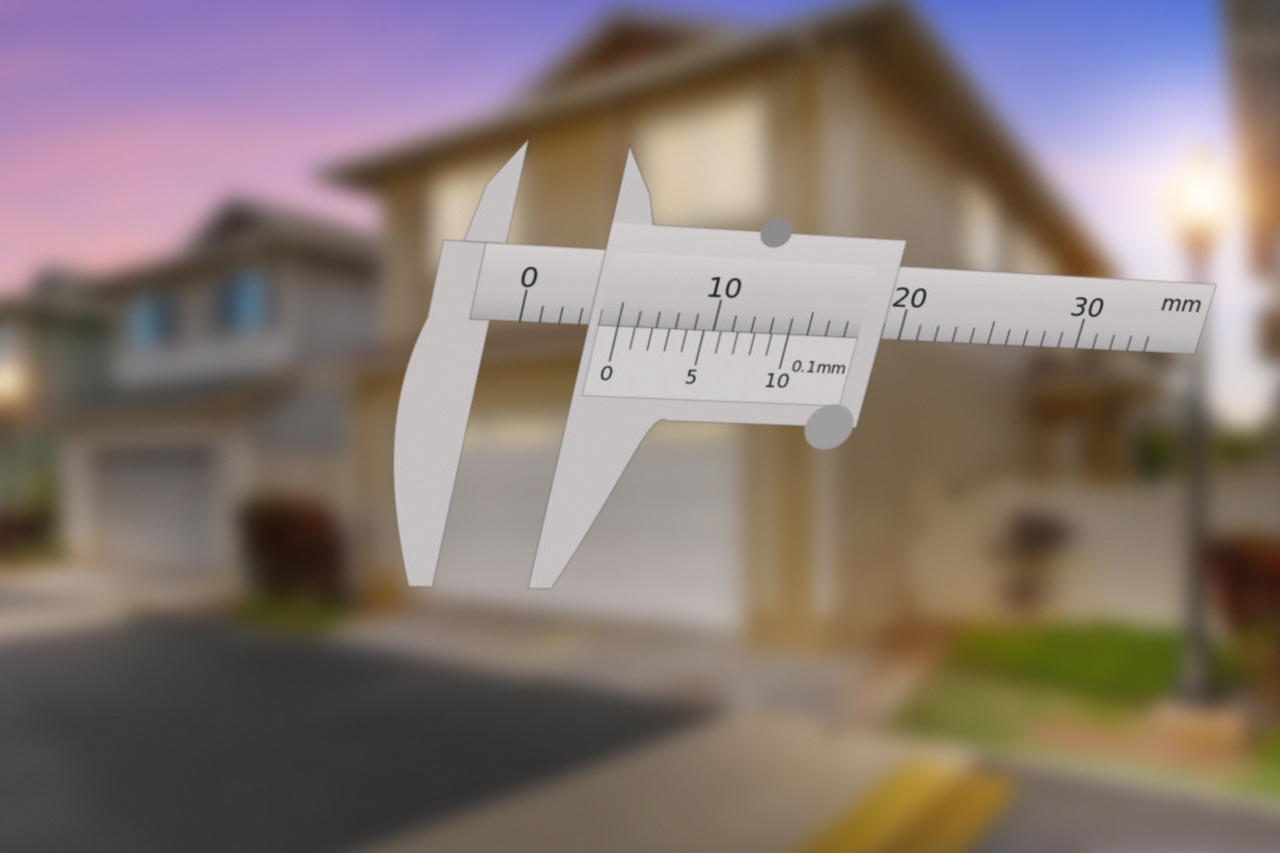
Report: mm 5.0
